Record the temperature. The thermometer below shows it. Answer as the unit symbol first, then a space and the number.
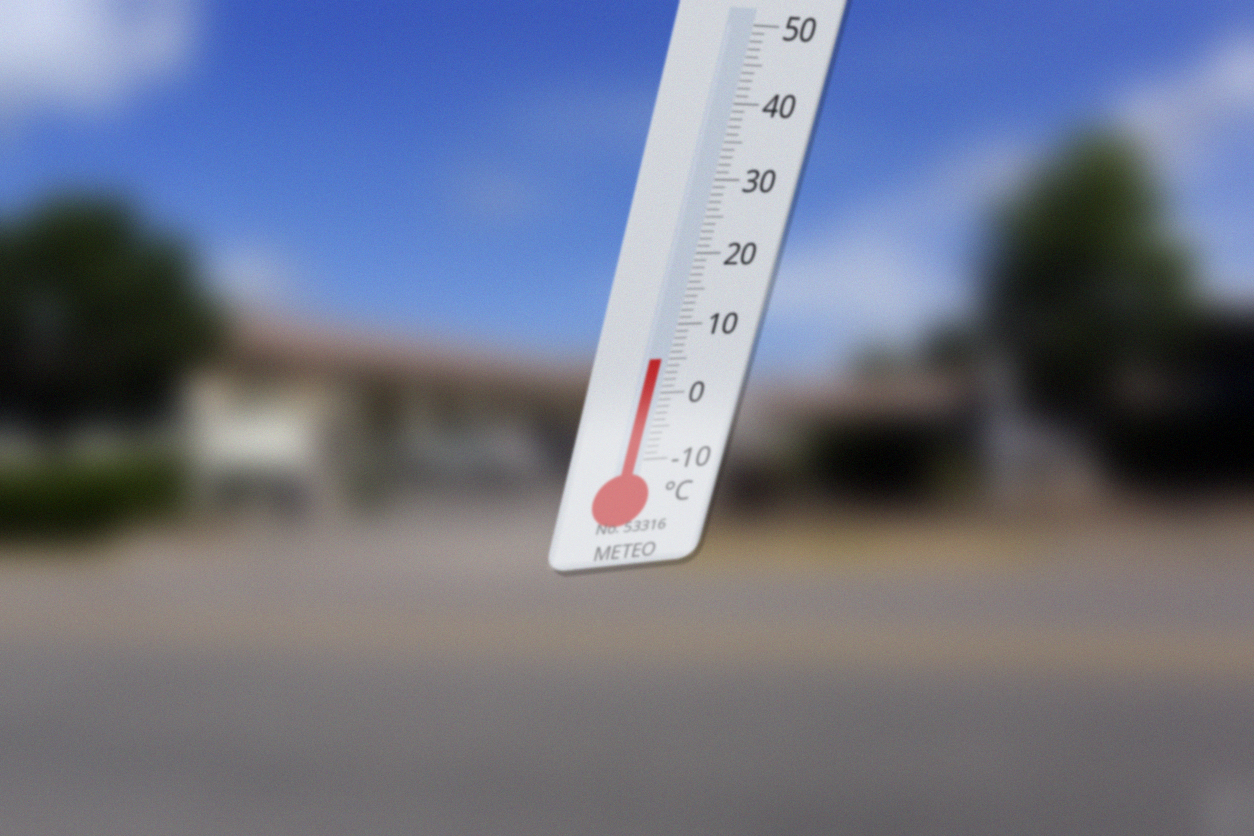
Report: °C 5
